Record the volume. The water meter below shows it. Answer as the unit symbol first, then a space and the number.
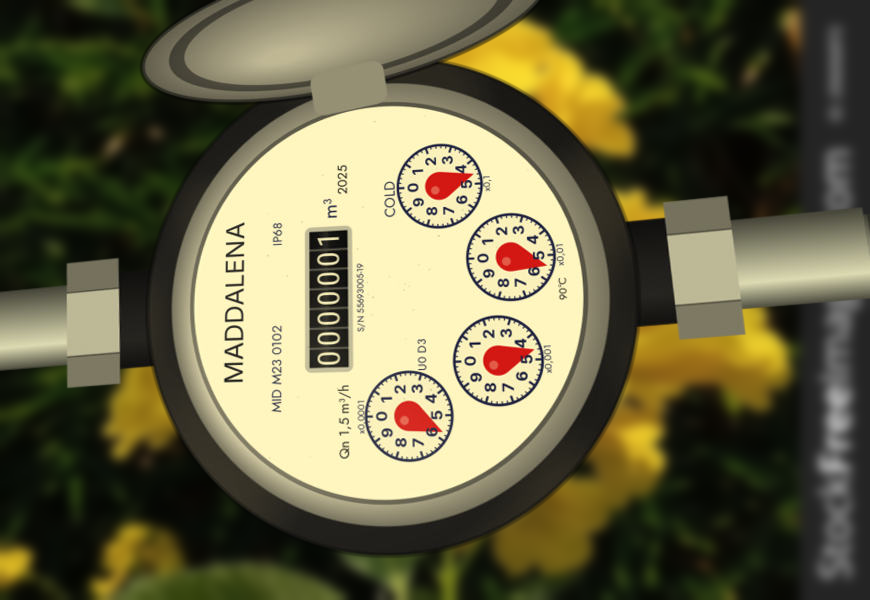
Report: m³ 1.4545
